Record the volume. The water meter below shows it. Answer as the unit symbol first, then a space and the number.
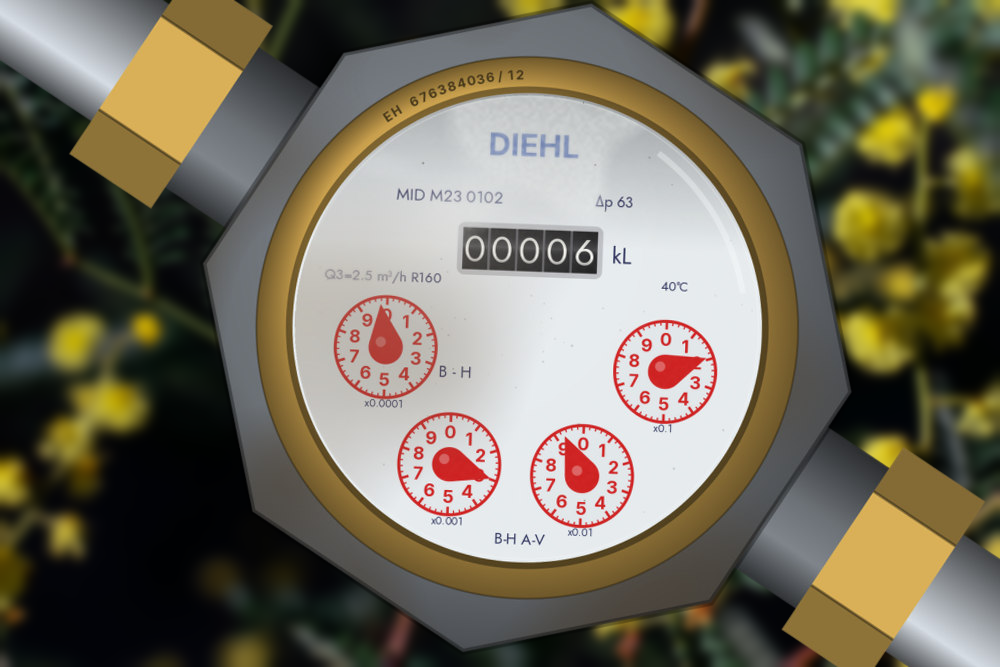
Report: kL 6.1929
